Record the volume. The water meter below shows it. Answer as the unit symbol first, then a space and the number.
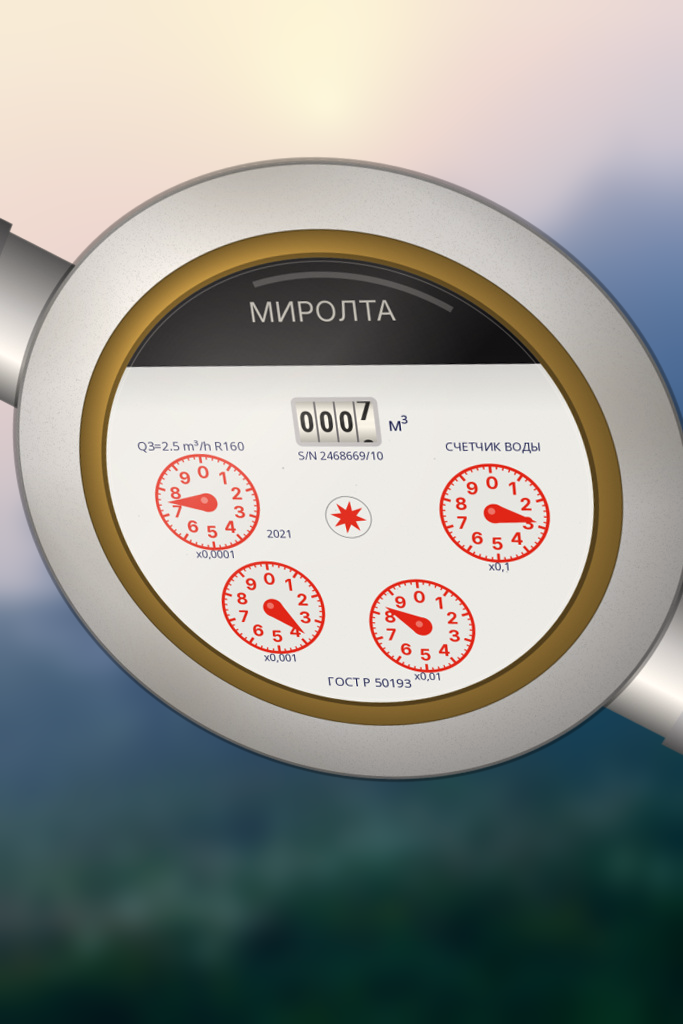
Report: m³ 7.2837
